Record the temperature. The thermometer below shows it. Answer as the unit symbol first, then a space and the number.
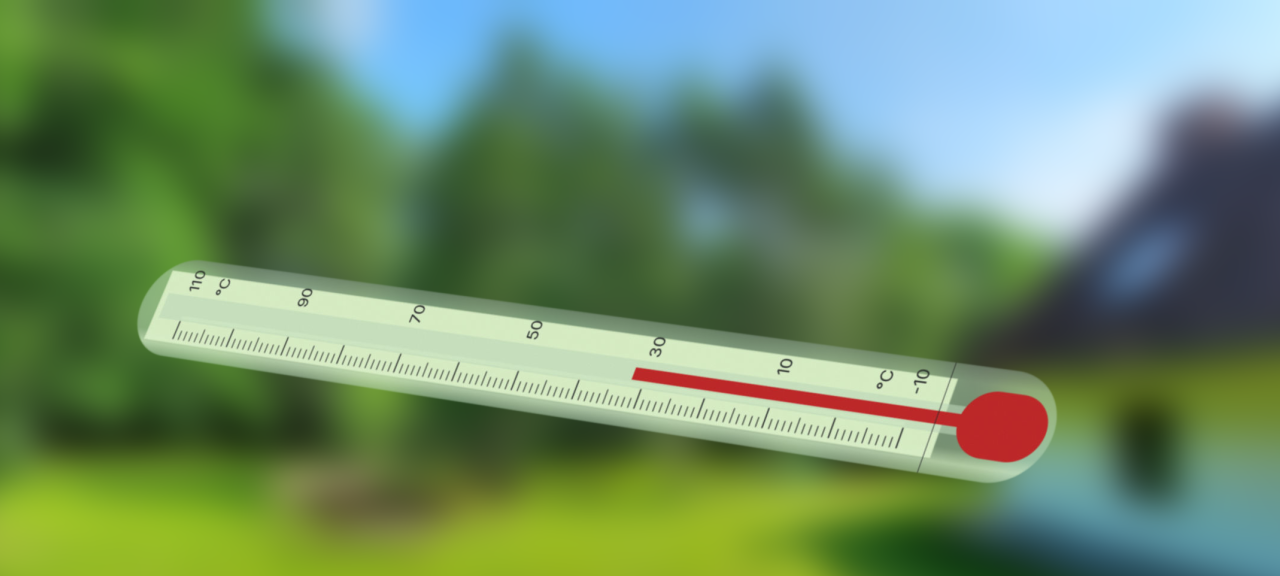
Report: °C 32
